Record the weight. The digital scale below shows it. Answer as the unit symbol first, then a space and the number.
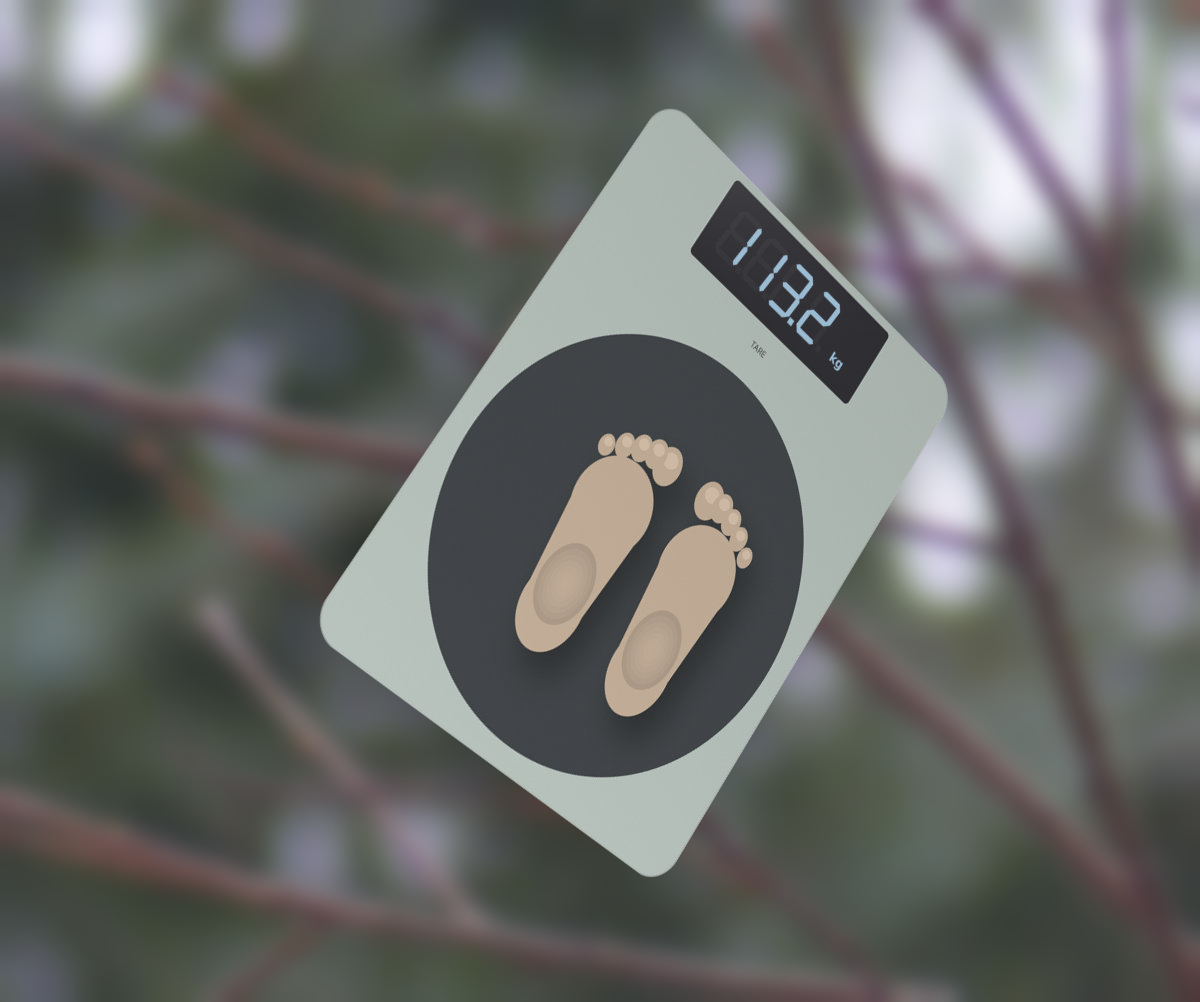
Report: kg 113.2
